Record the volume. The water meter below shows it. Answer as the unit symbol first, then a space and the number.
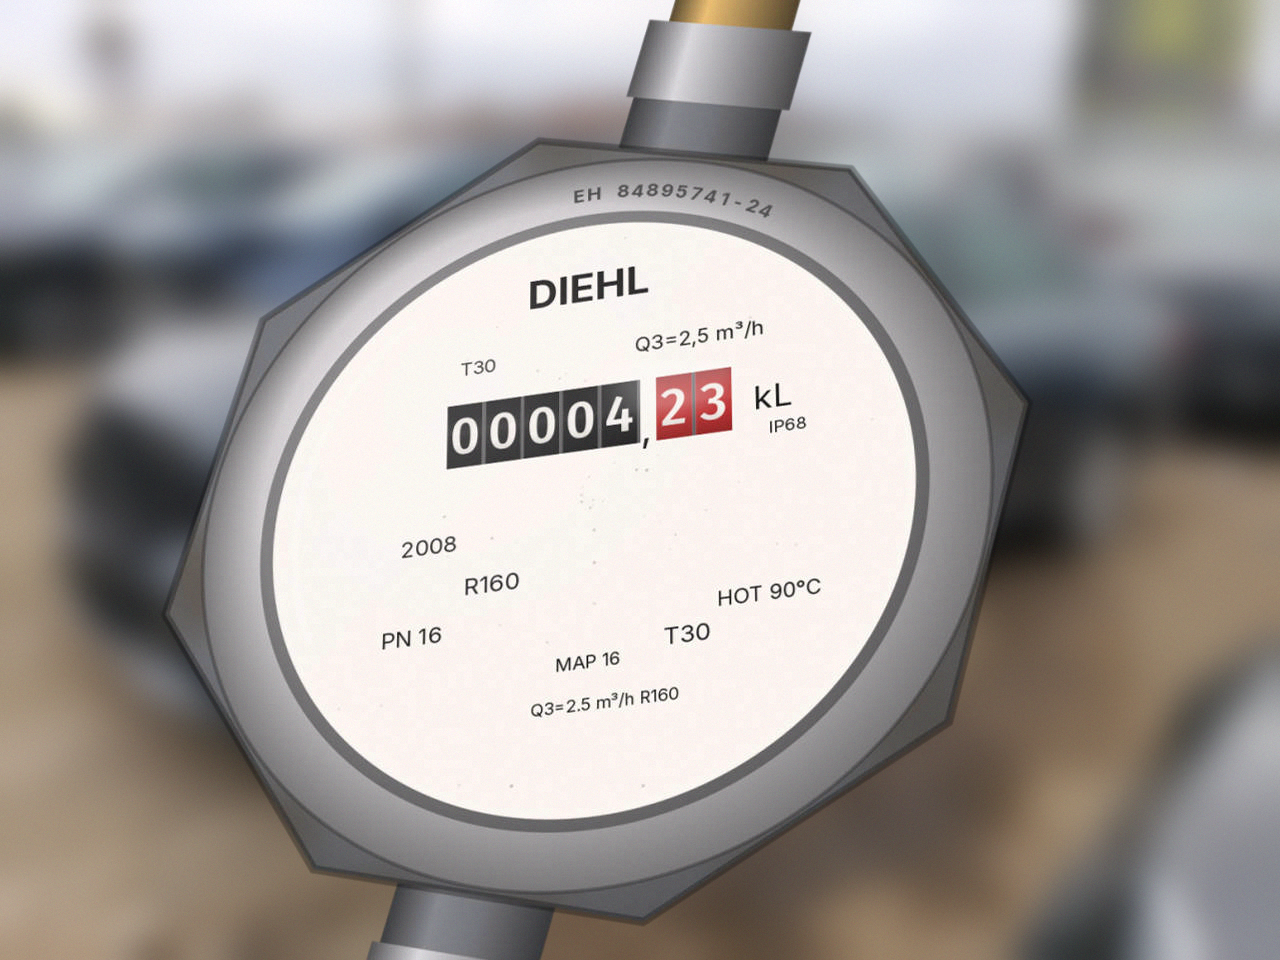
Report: kL 4.23
